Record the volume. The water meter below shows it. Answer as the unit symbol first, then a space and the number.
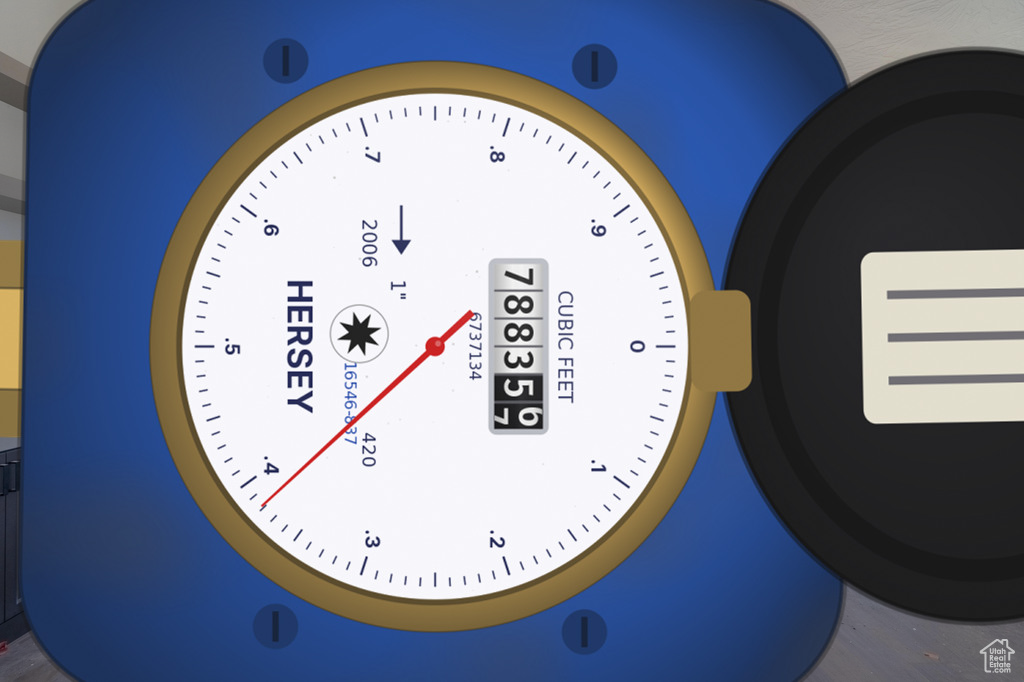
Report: ft³ 788356.38
